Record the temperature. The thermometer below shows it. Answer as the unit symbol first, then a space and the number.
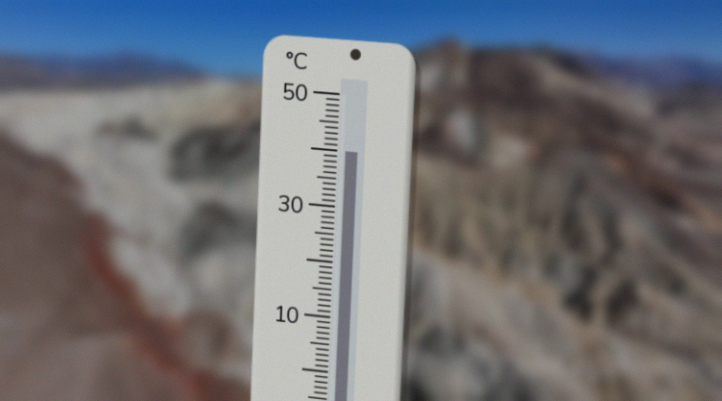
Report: °C 40
